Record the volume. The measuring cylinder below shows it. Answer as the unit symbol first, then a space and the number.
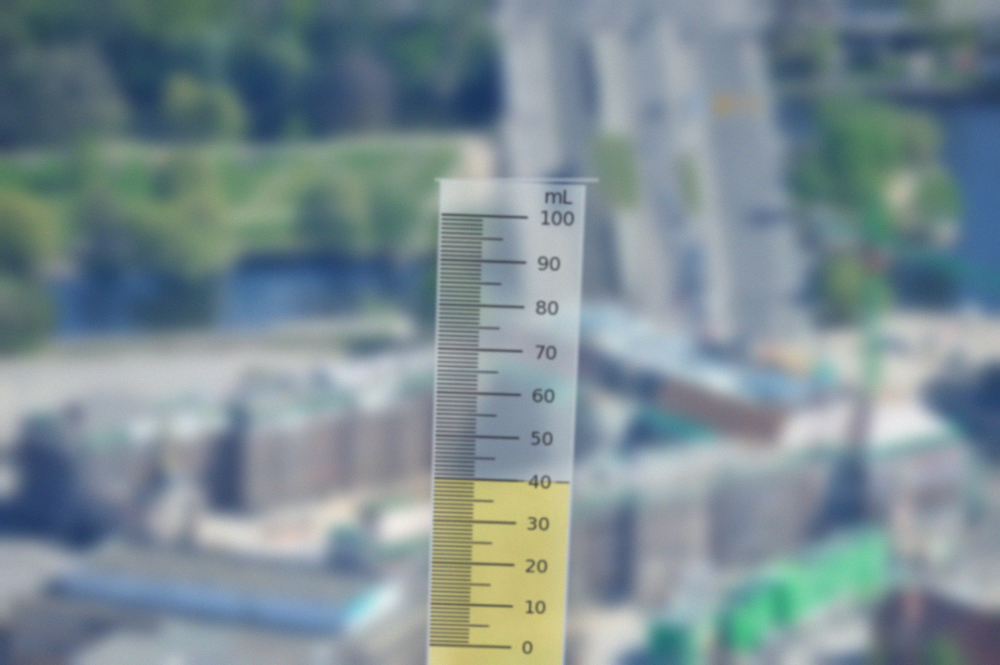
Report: mL 40
